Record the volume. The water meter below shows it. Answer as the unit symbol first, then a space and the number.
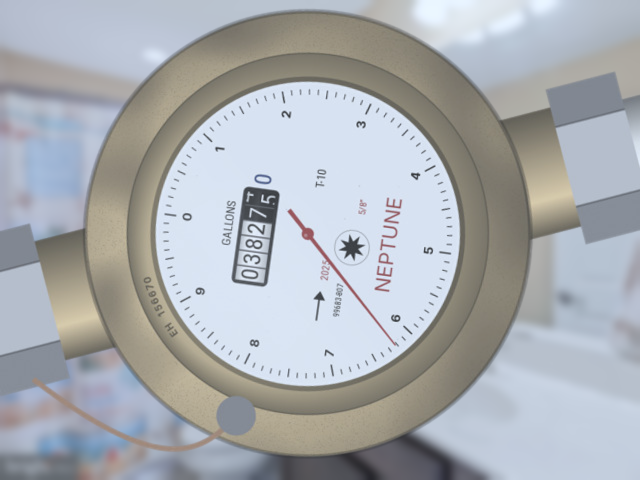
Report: gal 382746.2
